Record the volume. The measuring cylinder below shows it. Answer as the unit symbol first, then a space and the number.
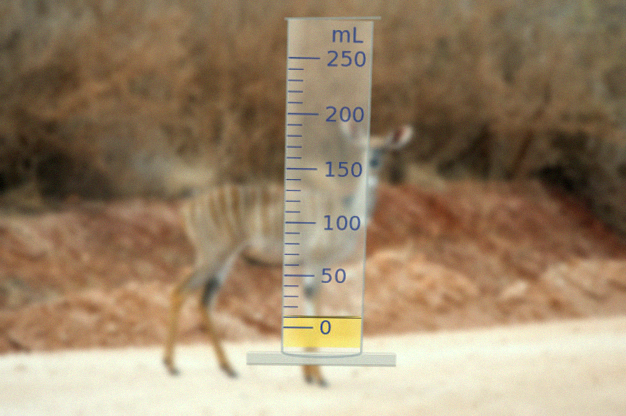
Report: mL 10
